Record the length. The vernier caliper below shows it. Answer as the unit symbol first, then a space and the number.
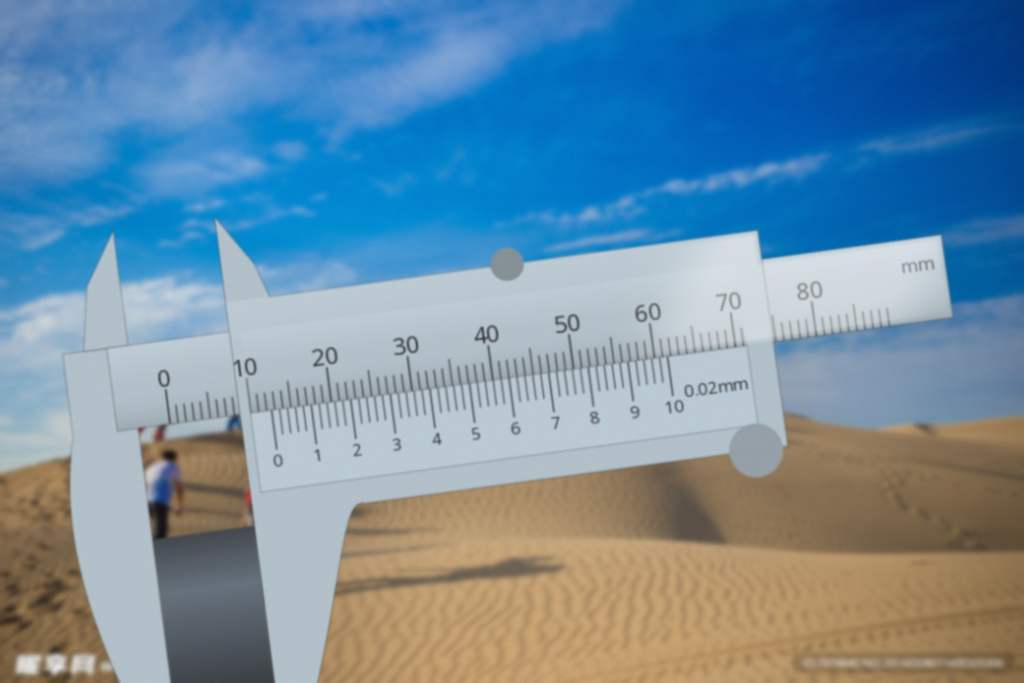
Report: mm 12.6
